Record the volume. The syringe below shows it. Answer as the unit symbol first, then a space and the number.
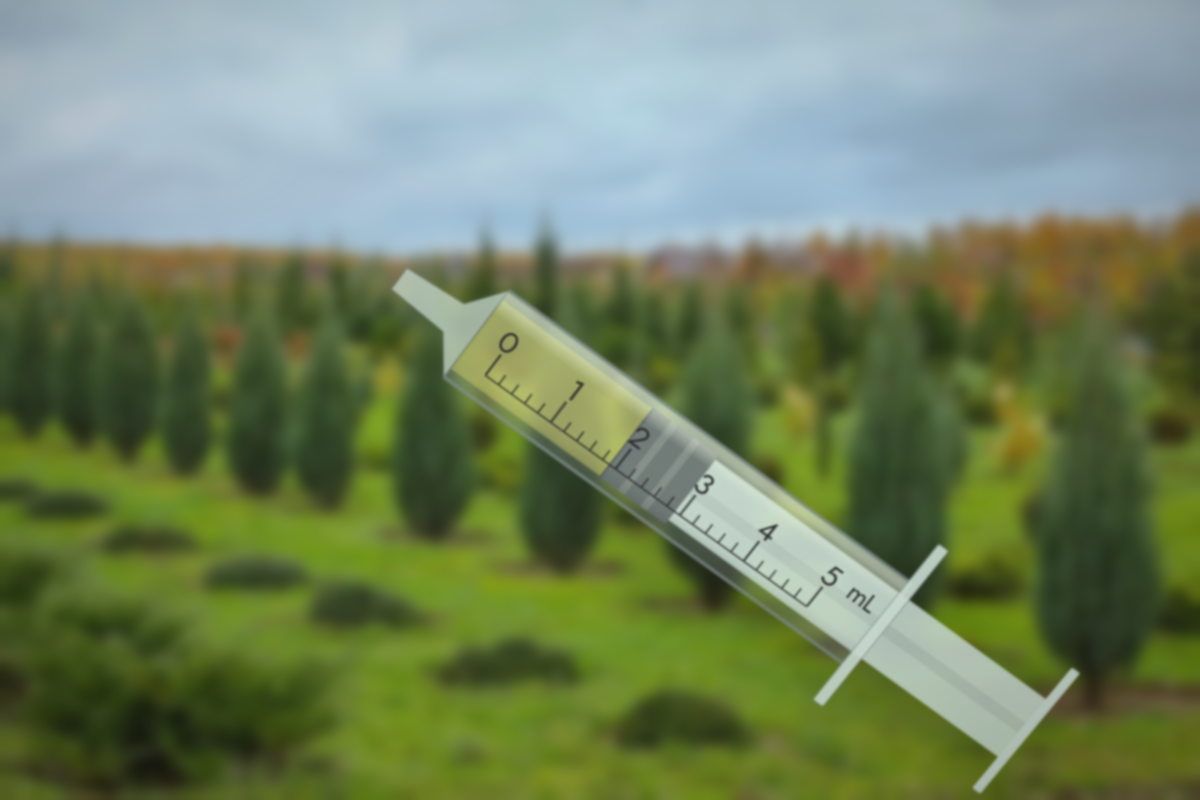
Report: mL 1.9
